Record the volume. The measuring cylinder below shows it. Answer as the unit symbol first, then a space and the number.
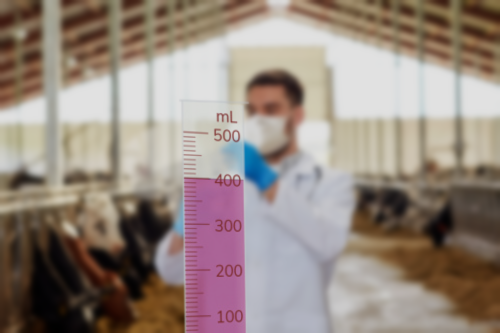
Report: mL 400
